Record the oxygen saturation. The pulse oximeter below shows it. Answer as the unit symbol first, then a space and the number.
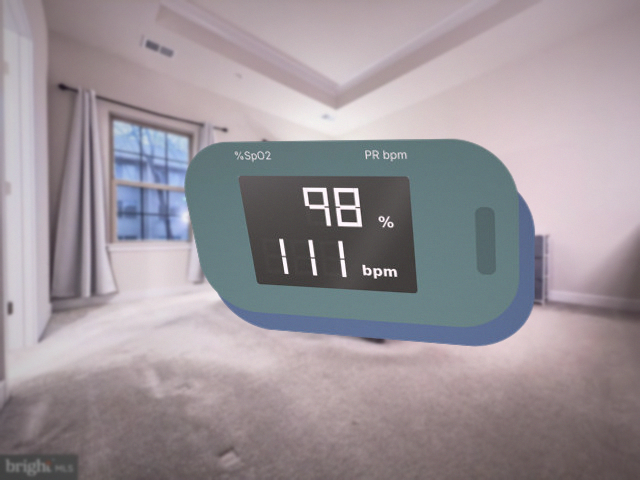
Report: % 98
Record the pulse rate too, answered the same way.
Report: bpm 111
